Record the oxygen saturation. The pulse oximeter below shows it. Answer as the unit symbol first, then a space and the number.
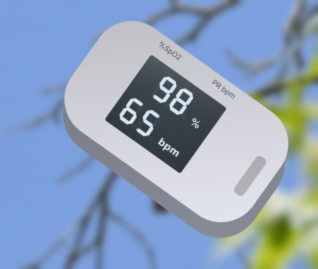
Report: % 98
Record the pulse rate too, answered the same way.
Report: bpm 65
